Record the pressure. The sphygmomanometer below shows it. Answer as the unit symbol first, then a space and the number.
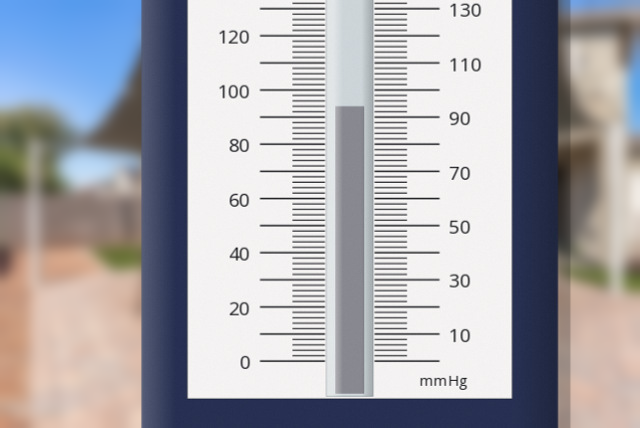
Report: mmHg 94
